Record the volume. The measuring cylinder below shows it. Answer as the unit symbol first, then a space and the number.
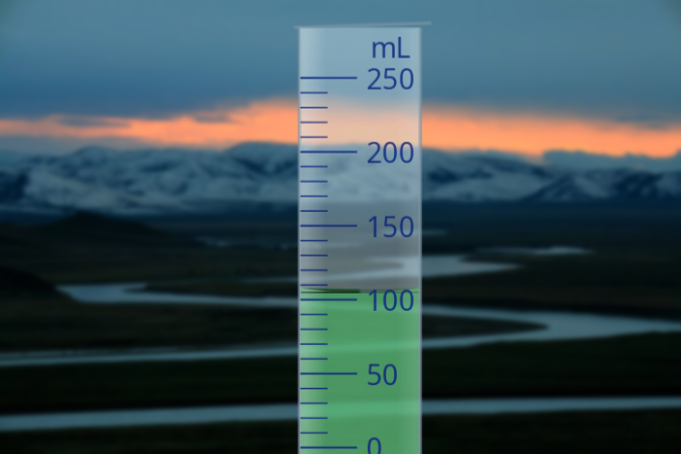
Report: mL 105
